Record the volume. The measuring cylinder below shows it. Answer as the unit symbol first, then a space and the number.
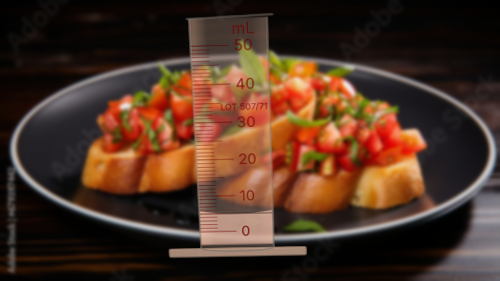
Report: mL 5
